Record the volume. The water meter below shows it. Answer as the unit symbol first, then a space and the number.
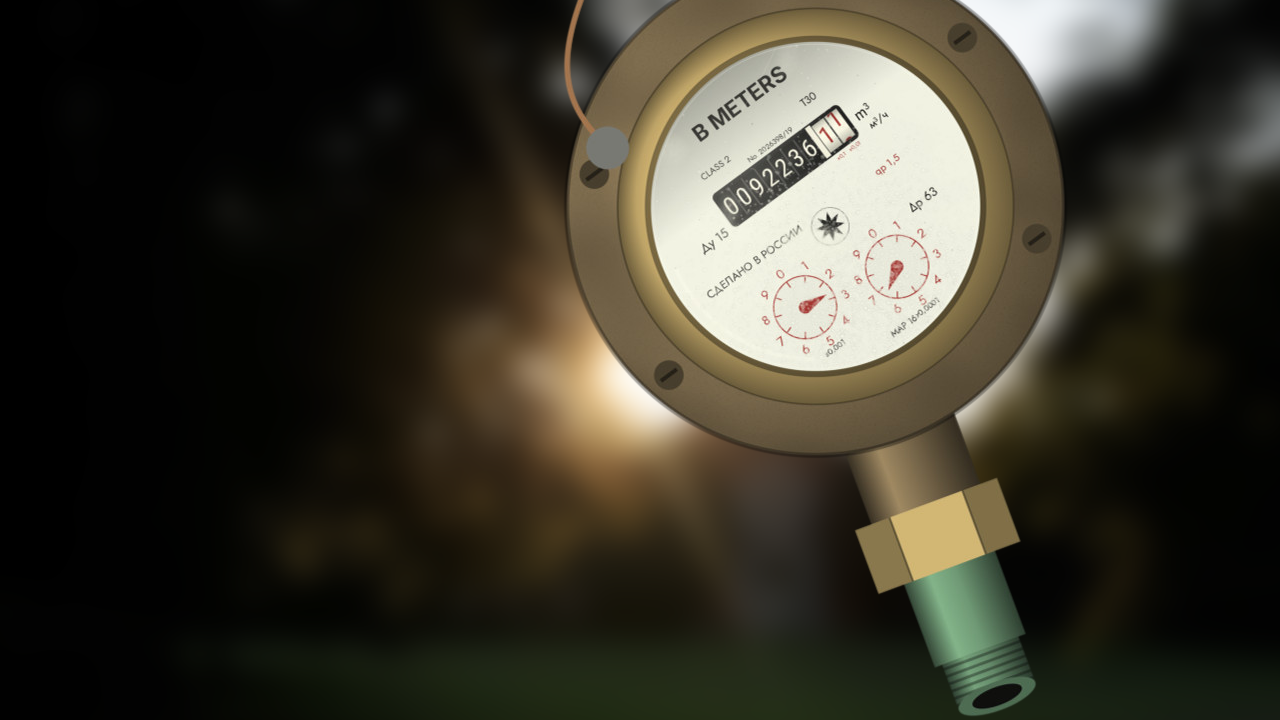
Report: m³ 92236.1126
